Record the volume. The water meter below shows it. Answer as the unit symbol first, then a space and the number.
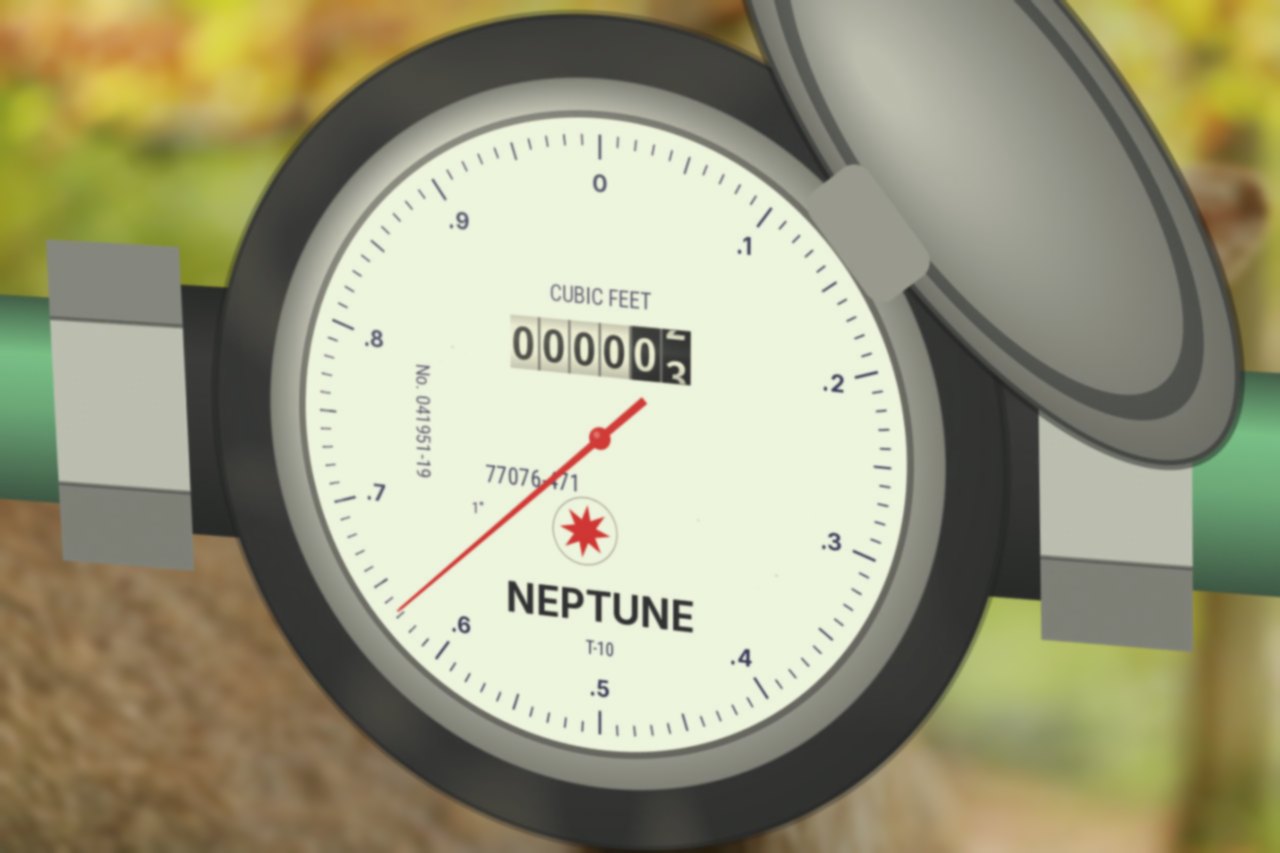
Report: ft³ 2.63
